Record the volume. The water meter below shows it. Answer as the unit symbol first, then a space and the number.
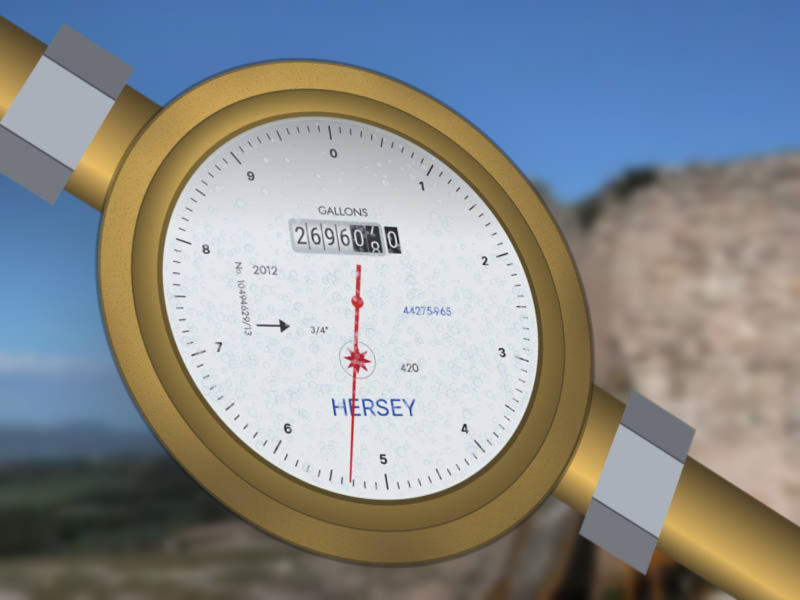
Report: gal 2696075.3
